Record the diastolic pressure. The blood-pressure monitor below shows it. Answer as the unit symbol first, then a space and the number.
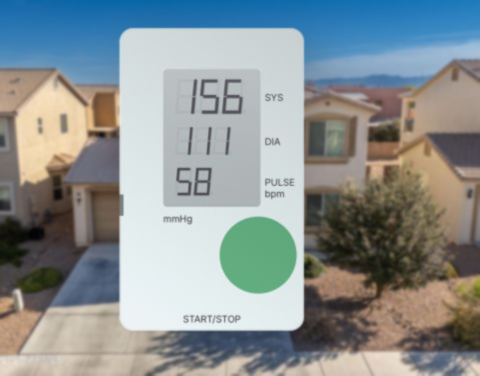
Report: mmHg 111
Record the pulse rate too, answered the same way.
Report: bpm 58
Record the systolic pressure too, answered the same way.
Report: mmHg 156
